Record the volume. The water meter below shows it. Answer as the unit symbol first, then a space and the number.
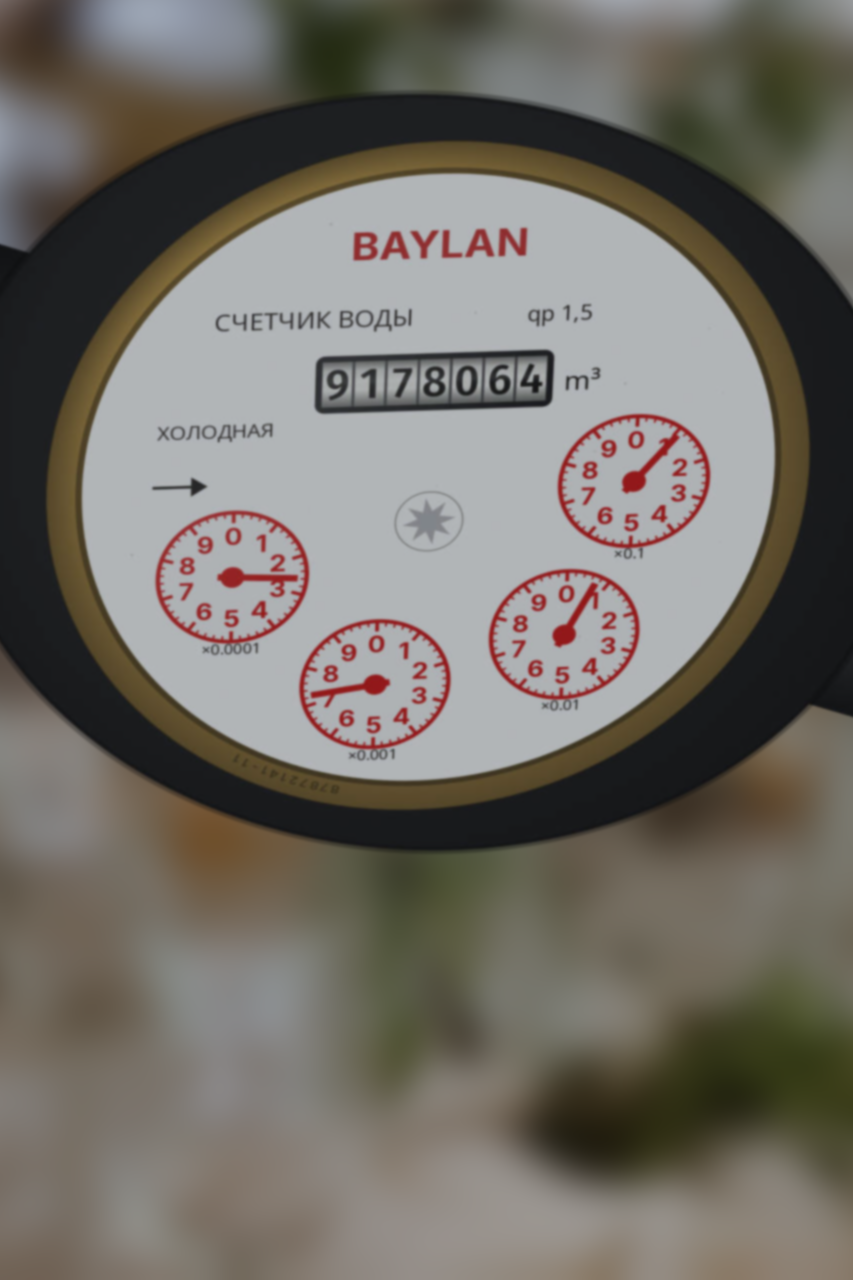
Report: m³ 9178064.1072
